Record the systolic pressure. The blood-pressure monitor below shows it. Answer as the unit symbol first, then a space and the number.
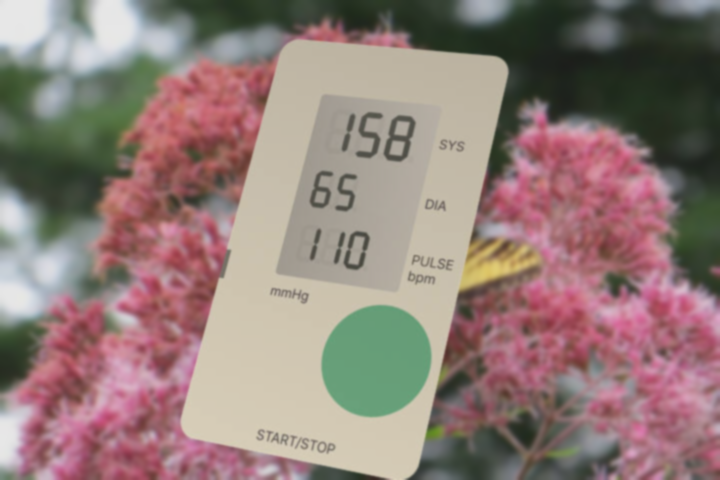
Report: mmHg 158
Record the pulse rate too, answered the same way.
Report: bpm 110
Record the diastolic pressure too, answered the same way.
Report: mmHg 65
